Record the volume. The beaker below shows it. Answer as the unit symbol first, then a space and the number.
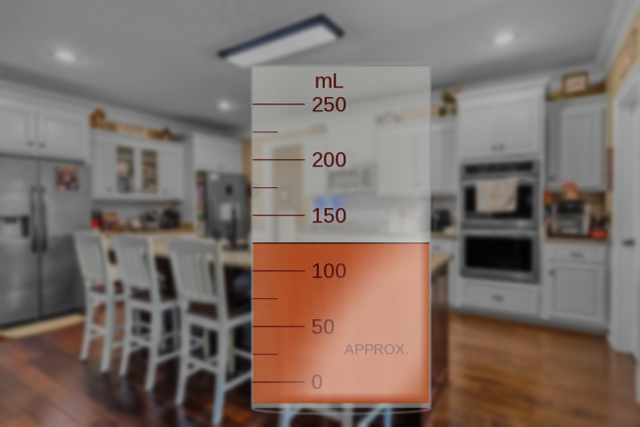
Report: mL 125
